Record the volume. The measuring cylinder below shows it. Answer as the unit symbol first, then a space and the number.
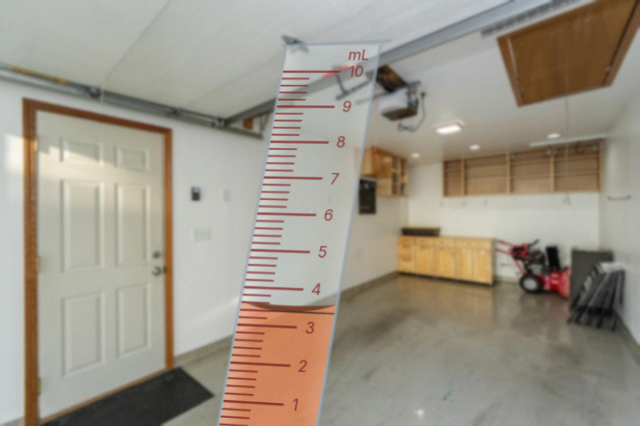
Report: mL 3.4
